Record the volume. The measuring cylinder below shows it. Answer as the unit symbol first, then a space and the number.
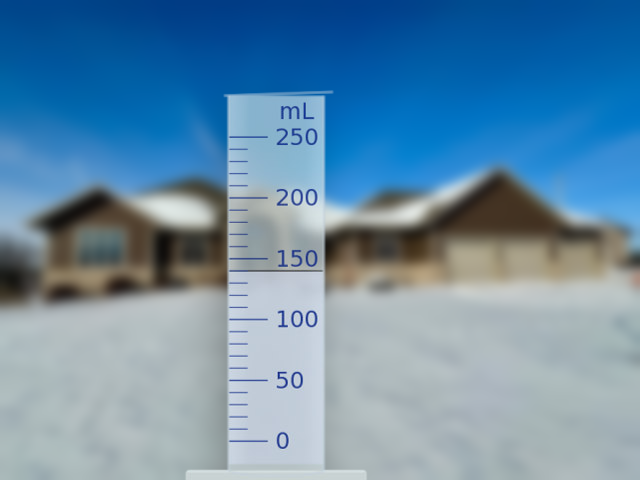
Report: mL 140
